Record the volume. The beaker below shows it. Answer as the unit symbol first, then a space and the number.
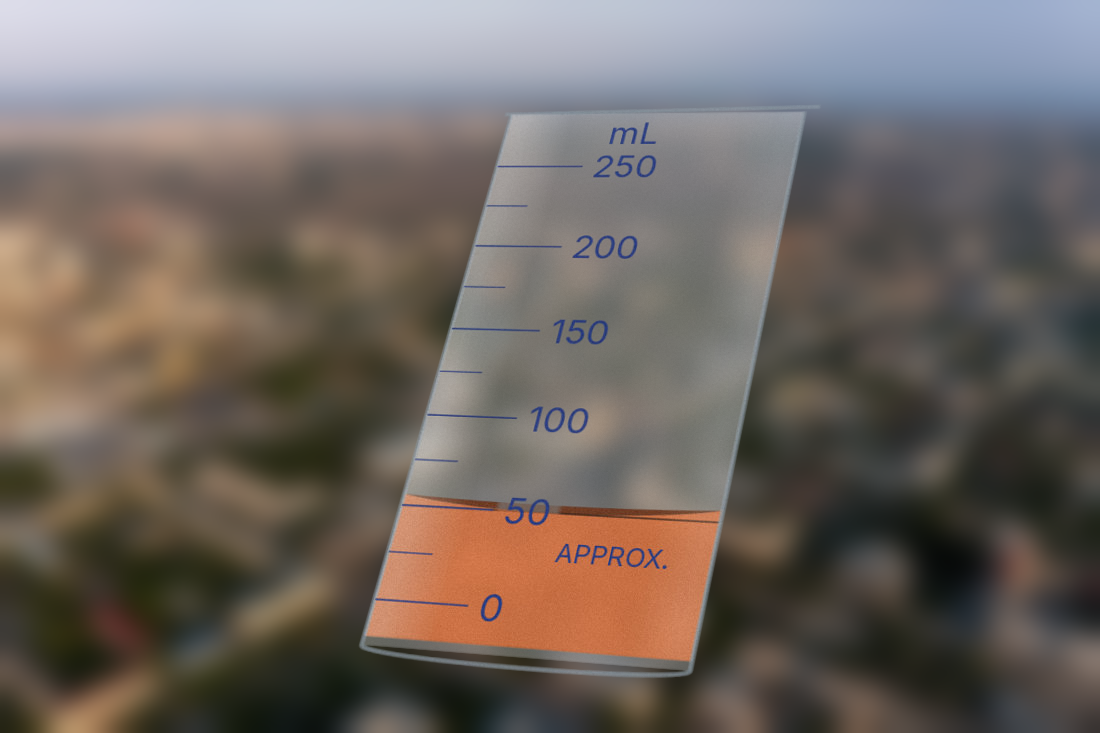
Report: mL 50
